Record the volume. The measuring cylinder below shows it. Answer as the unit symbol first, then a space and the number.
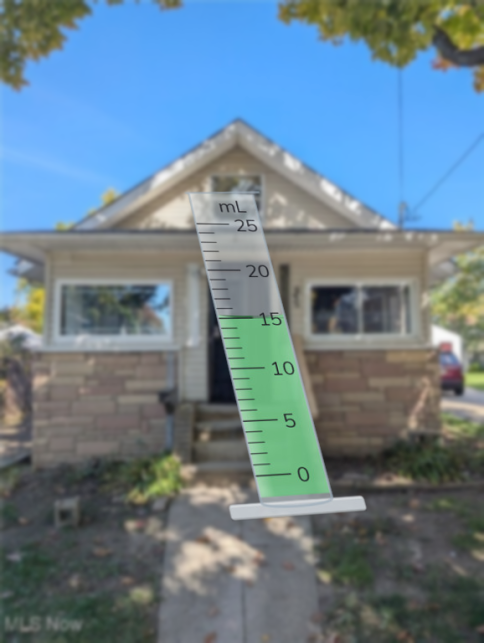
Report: mL 15
